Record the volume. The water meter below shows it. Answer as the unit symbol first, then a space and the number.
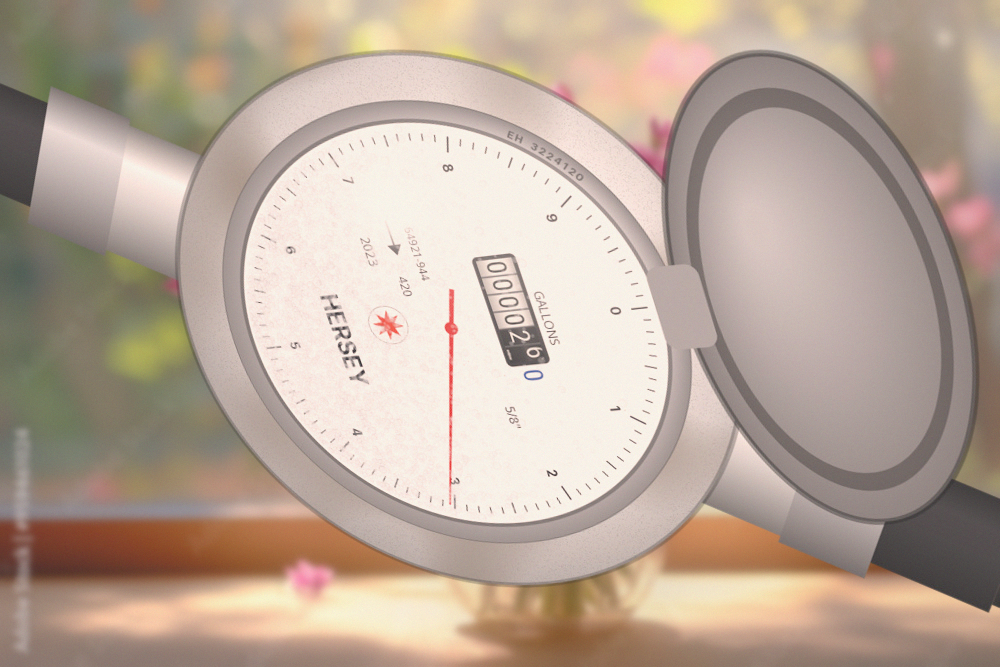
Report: gal 263.0
